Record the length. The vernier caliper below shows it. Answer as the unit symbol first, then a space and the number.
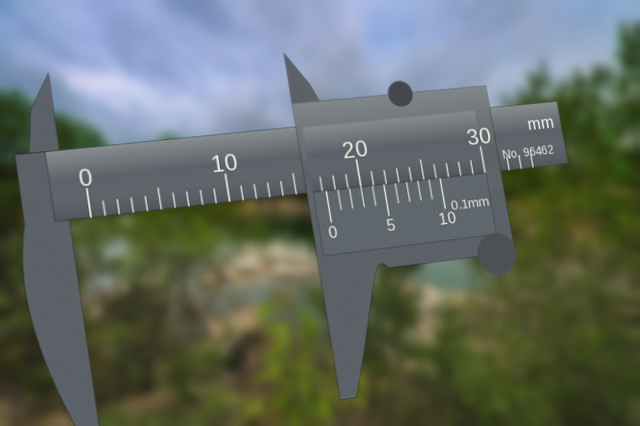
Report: mm 17.3
